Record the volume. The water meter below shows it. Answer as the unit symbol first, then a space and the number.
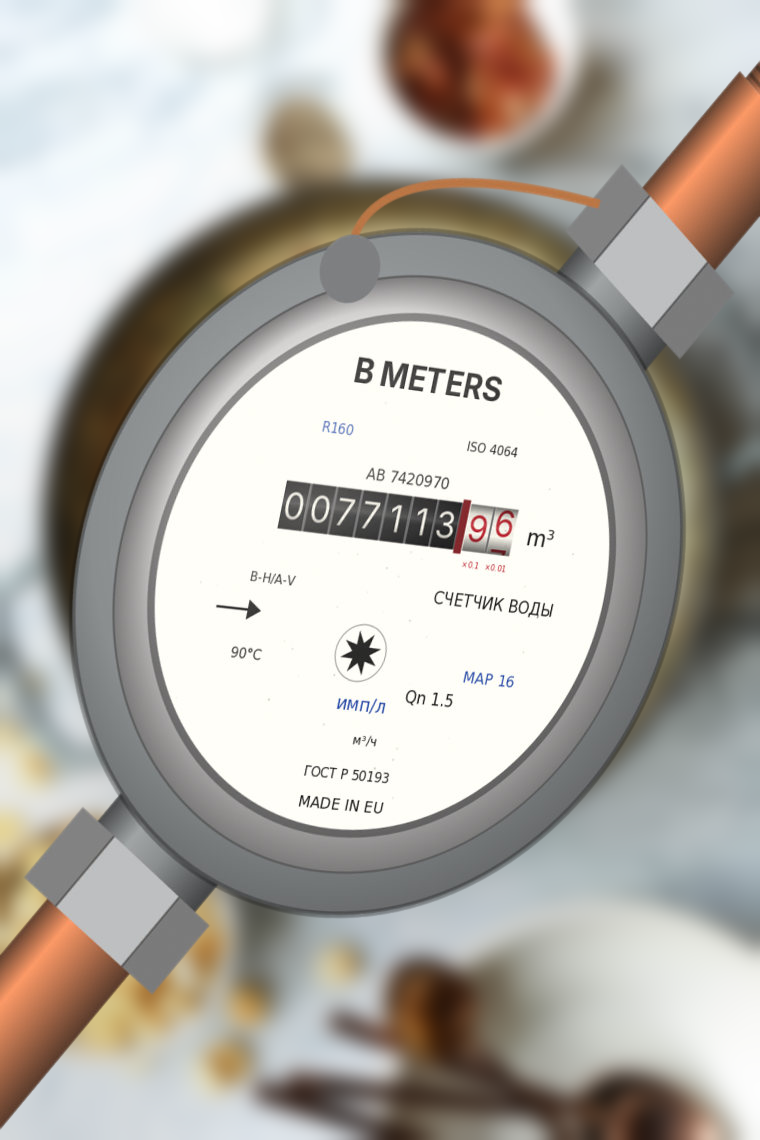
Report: m³ 77113.96
